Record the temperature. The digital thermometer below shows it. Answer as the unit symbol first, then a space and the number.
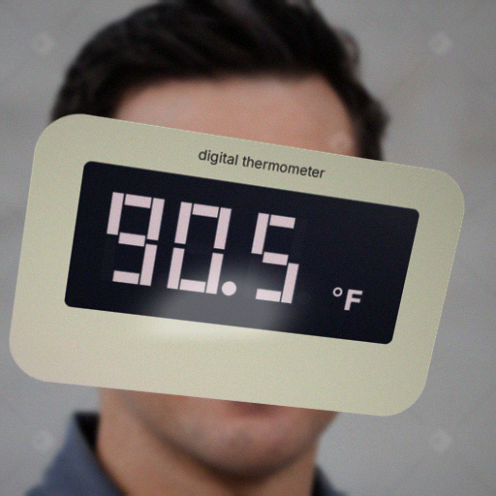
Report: °F 90.5
